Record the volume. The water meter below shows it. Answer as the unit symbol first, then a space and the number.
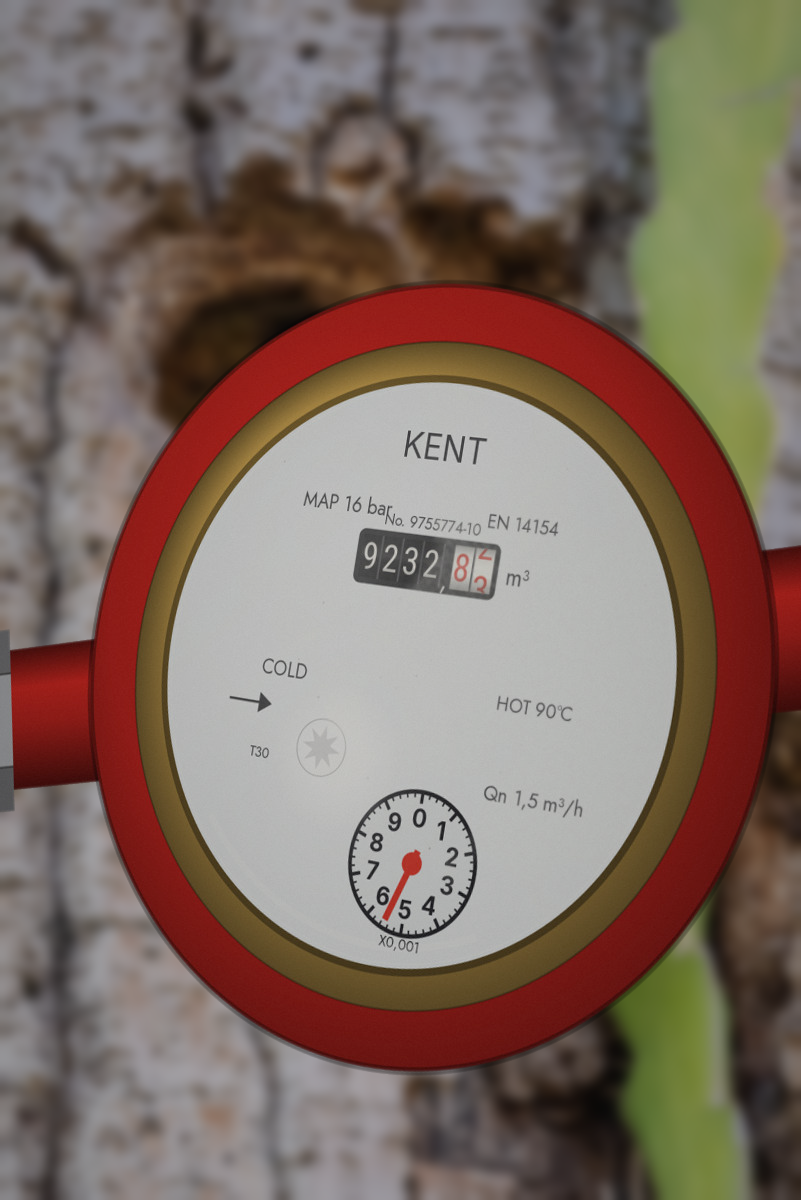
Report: m³ 9232.825
